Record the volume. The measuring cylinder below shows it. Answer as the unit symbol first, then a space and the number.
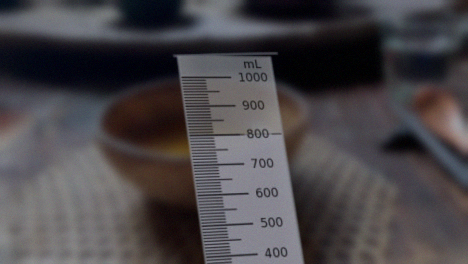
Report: mL 800
